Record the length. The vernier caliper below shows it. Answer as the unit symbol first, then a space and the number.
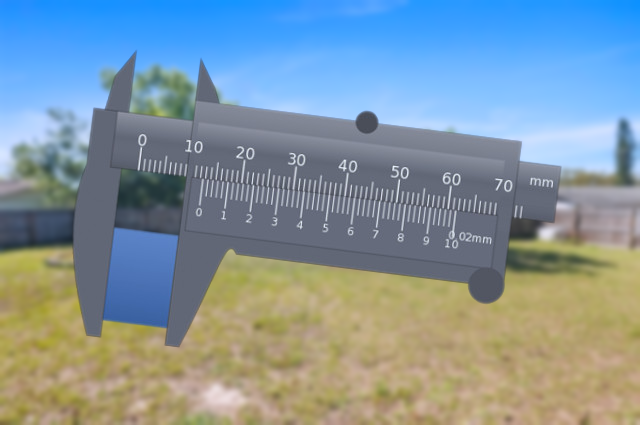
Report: mm 12.5
